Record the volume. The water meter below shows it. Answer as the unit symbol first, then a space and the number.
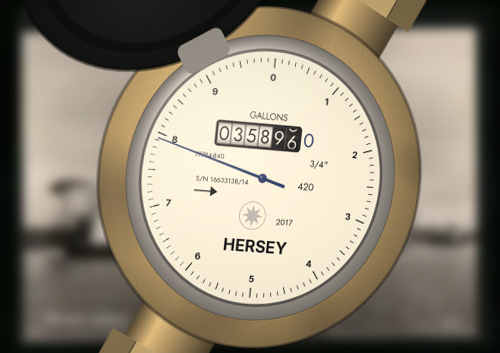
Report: gal 358957.9
